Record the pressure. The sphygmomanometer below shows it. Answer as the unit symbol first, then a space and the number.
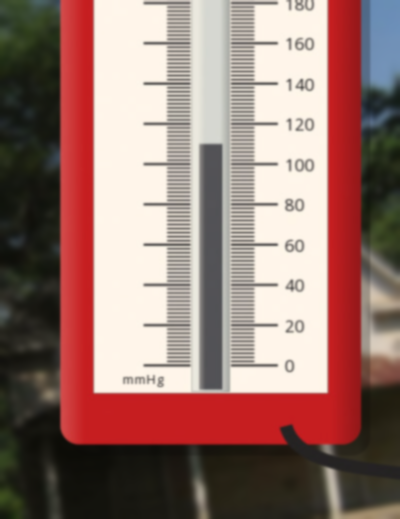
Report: mmHg 110
